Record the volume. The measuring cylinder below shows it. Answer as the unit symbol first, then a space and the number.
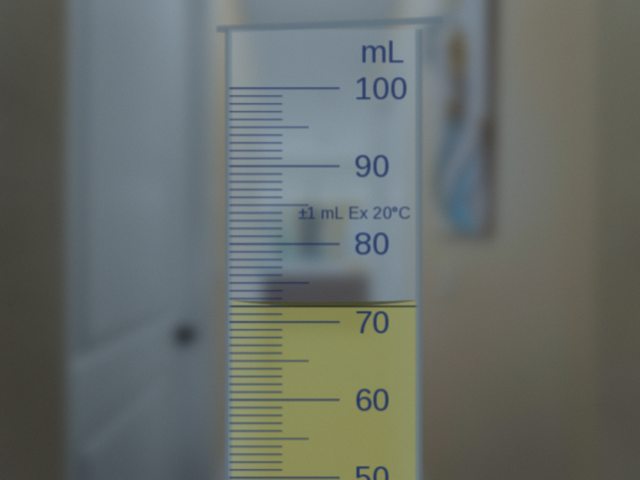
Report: mL 72
